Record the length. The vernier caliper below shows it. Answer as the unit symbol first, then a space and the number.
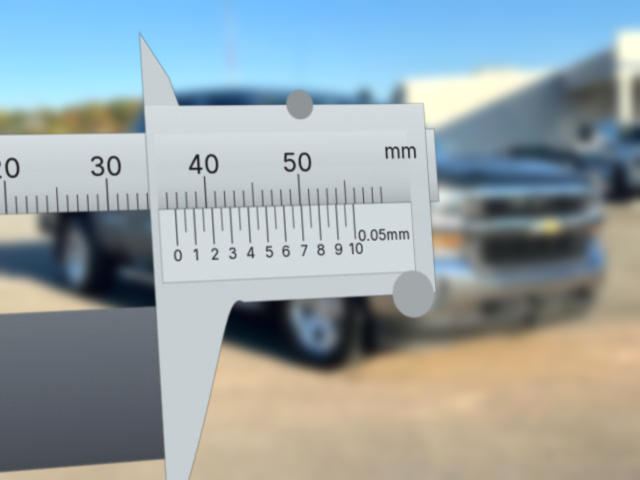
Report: mm 36.8
